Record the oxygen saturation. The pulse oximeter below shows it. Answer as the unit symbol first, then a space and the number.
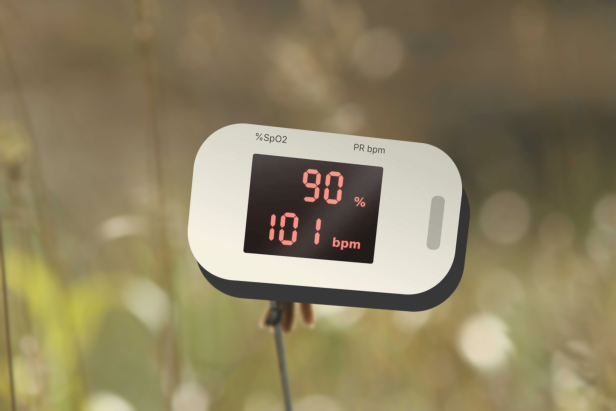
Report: % 90
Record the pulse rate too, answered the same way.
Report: bpm 101
